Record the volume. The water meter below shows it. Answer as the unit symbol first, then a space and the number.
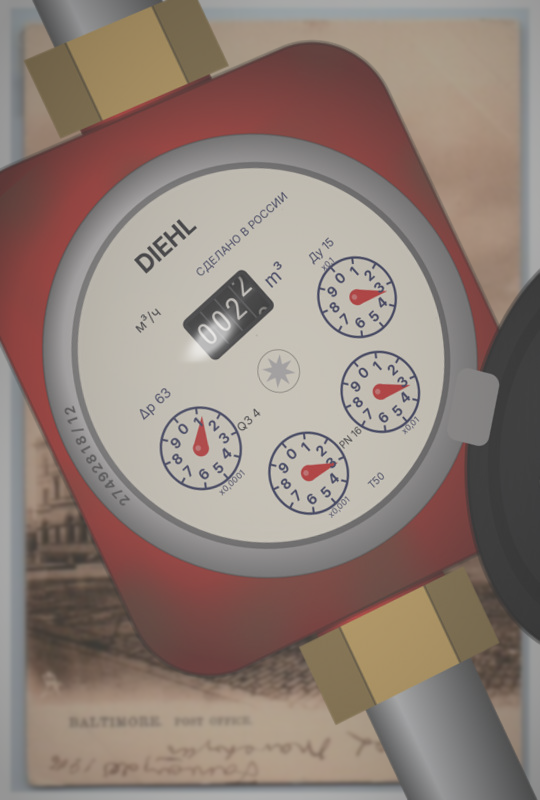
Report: m³ 22.3331
